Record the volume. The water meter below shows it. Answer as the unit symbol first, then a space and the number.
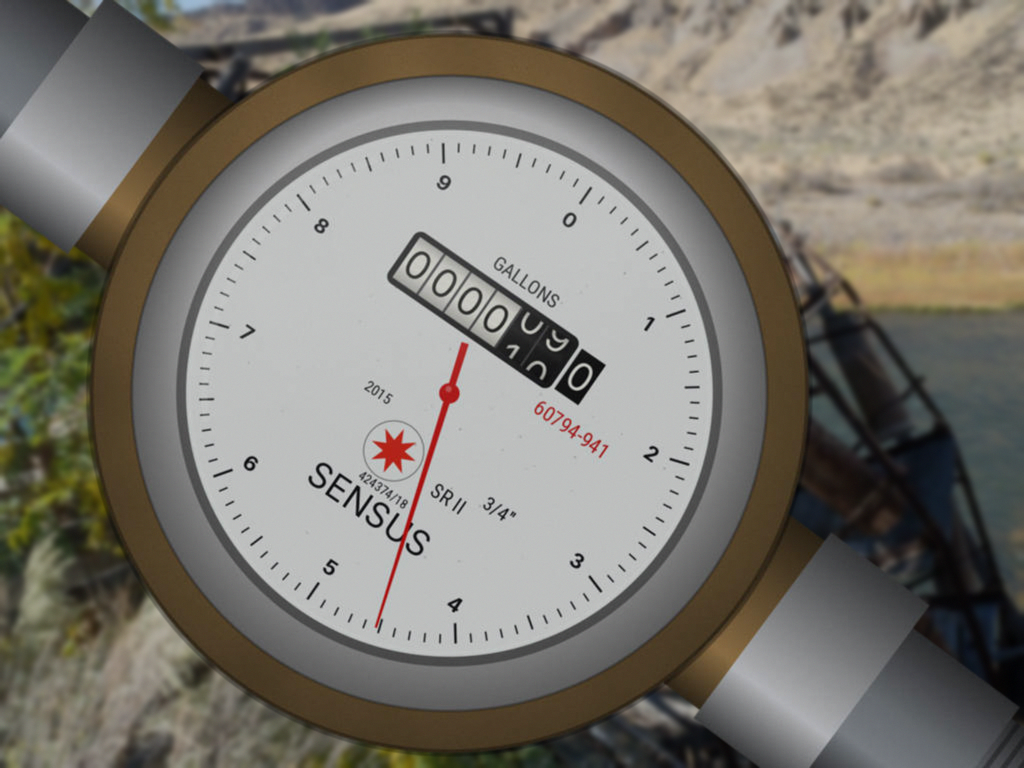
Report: gal 94.5
